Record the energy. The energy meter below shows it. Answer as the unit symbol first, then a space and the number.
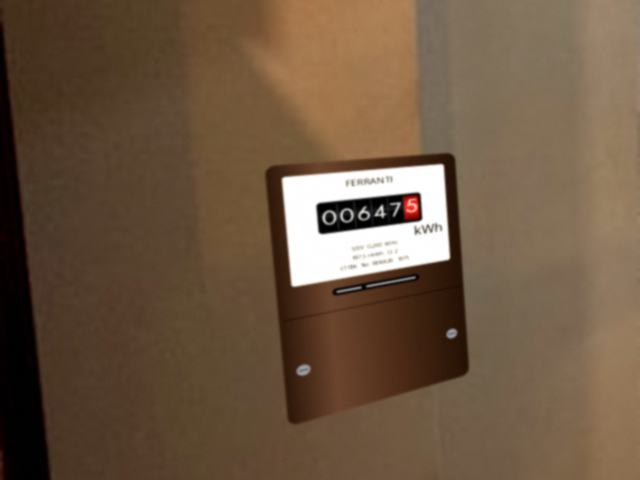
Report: kWh 647.5
